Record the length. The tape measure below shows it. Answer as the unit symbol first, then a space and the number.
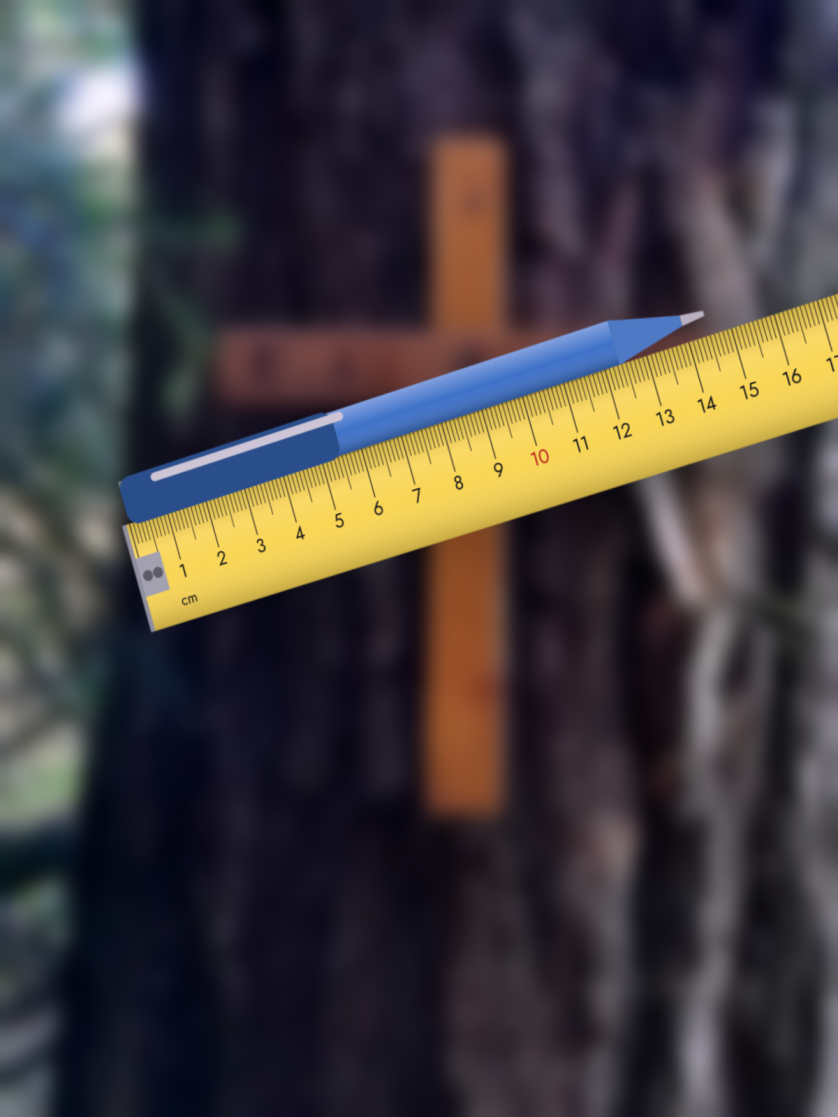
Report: cm 14.5
